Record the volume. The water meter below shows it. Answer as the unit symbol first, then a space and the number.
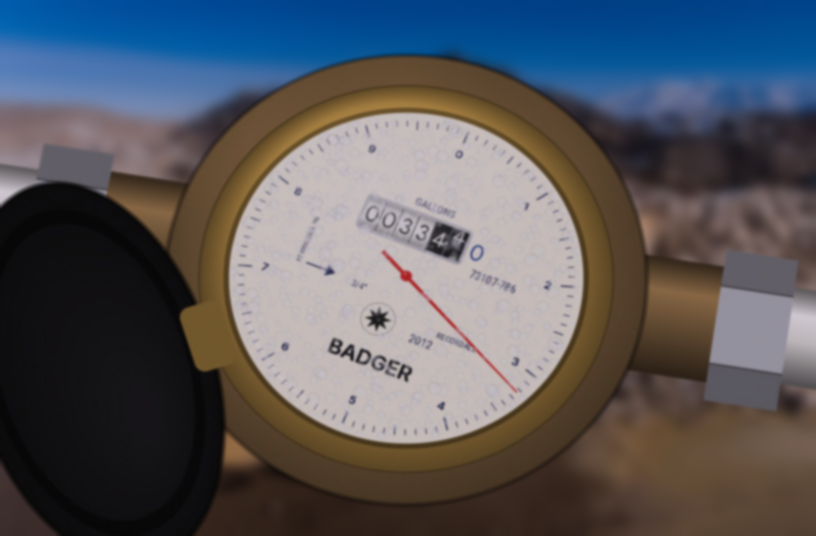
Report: gal 33443.2
